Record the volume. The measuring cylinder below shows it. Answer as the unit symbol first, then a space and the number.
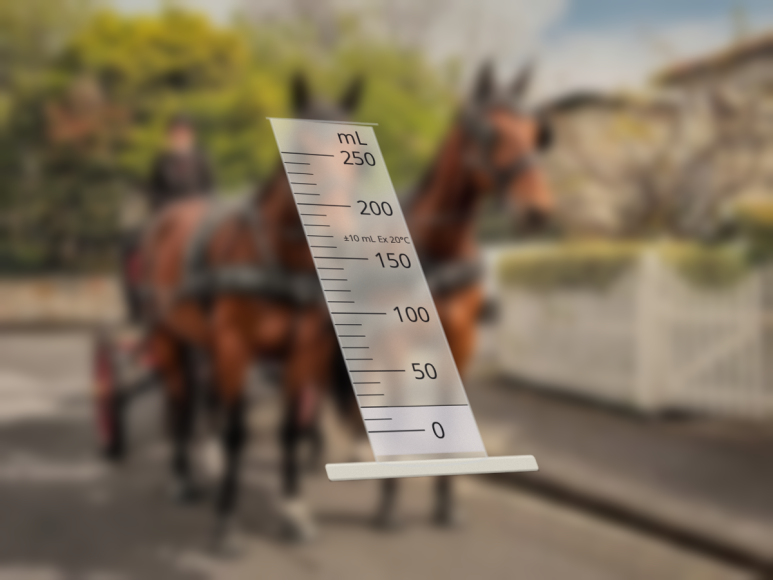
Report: mL 20
